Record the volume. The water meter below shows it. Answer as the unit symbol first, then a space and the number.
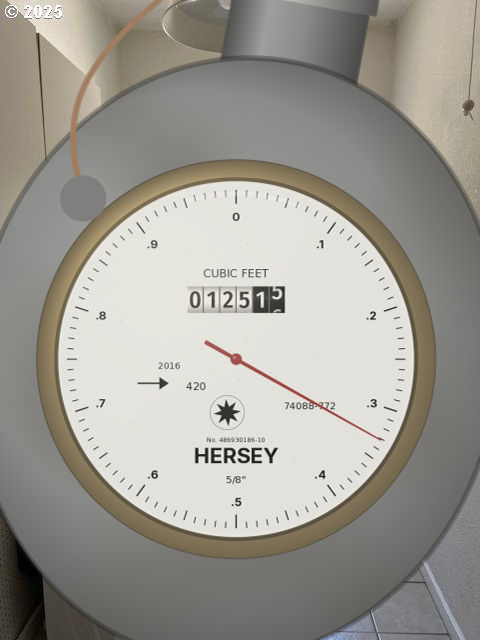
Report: ft³ 12515.33
